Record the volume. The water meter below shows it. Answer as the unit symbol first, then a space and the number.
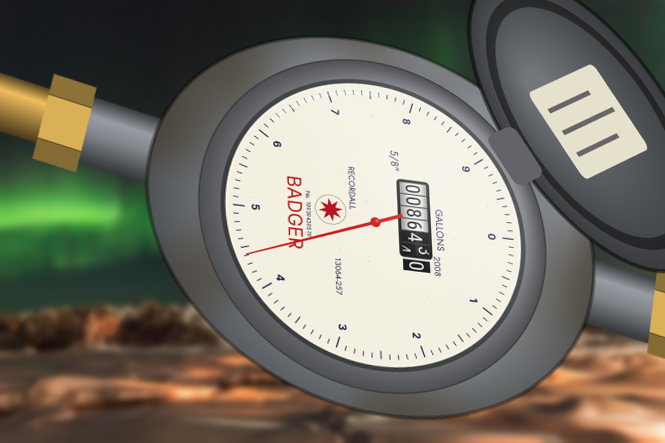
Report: gal 86434.4
